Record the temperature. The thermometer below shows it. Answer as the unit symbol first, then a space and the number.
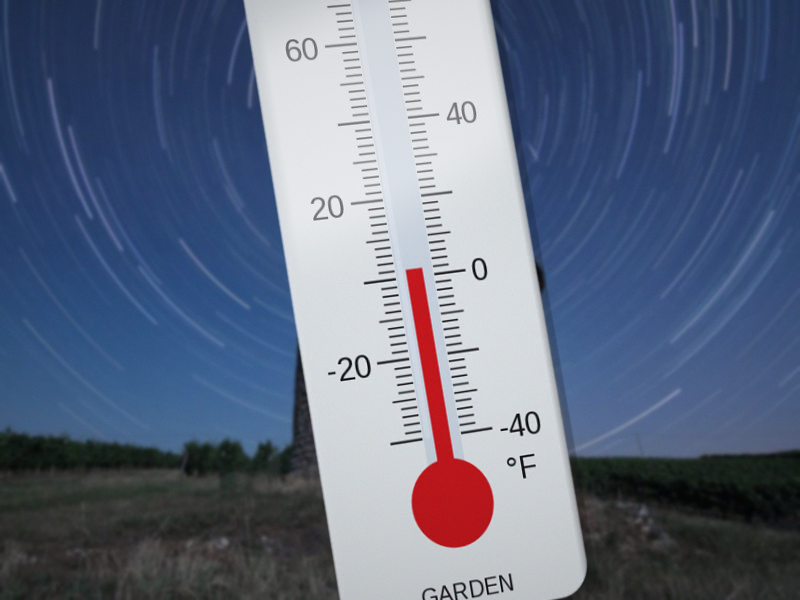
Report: °F 2
